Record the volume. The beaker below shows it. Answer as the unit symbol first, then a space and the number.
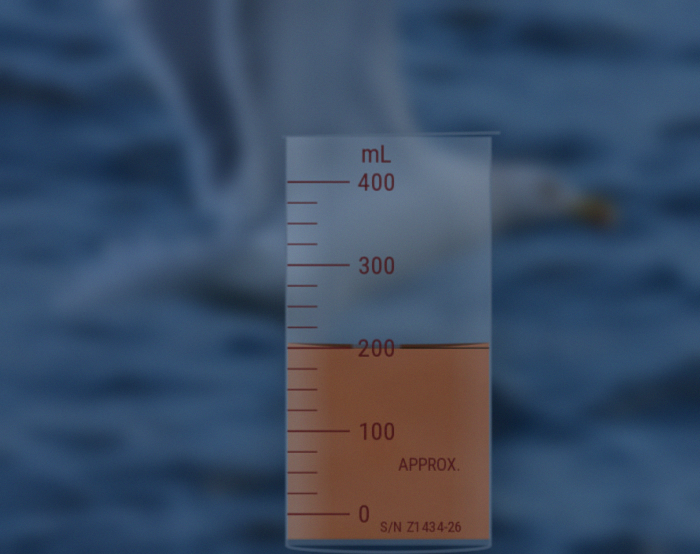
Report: mL 200
